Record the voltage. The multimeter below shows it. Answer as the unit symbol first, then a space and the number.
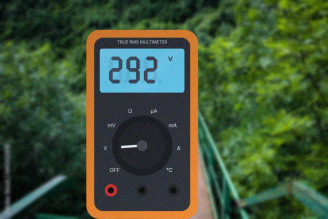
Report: V 292
